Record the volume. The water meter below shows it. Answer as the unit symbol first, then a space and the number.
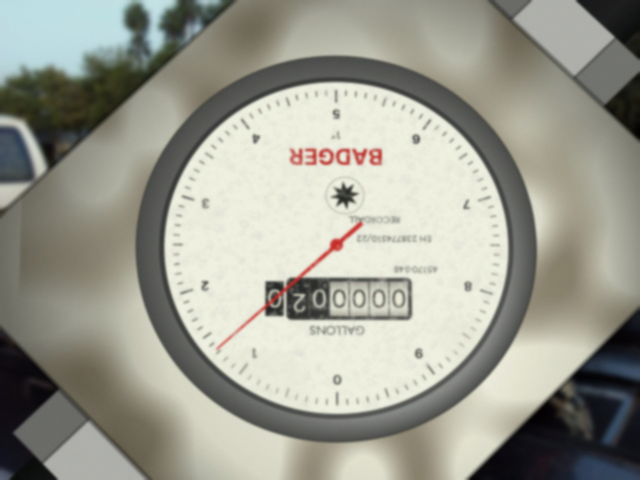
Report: gal 21.3
